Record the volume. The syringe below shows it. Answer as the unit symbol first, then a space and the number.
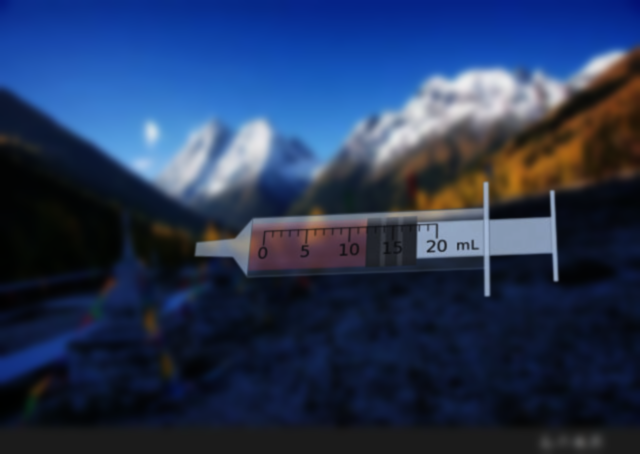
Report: mL 12
